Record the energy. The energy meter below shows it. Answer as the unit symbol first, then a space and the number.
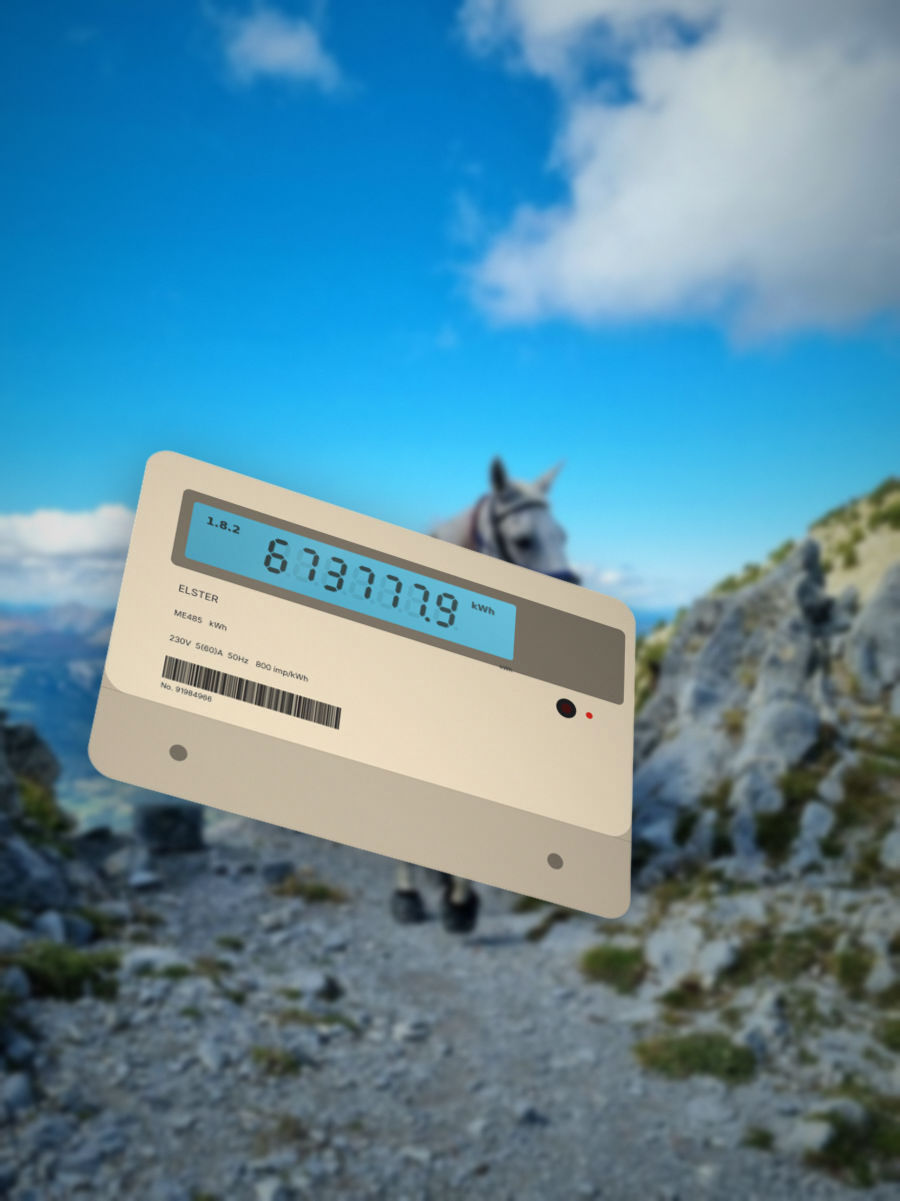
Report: kWh 673777.9
